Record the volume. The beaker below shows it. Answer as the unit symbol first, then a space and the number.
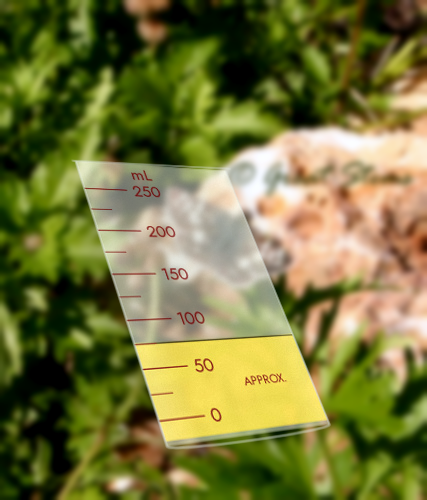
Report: mL 75
